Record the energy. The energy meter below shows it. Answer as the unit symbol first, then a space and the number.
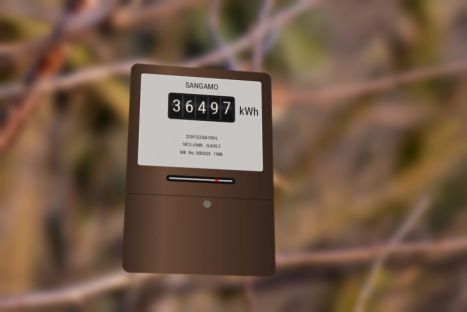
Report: kWh 36497
